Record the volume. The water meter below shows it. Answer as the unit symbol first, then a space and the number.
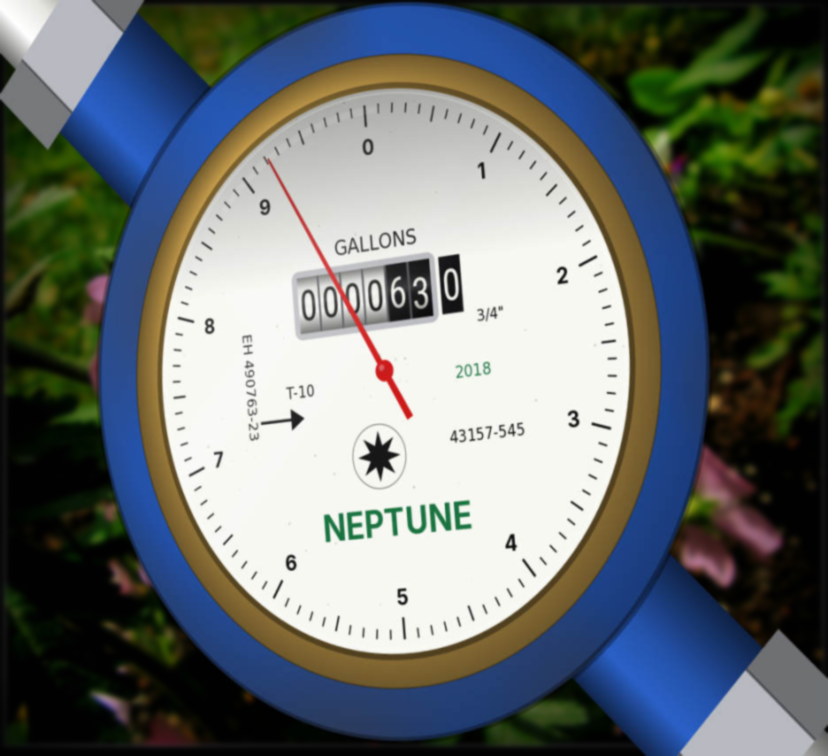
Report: gal 629.2
